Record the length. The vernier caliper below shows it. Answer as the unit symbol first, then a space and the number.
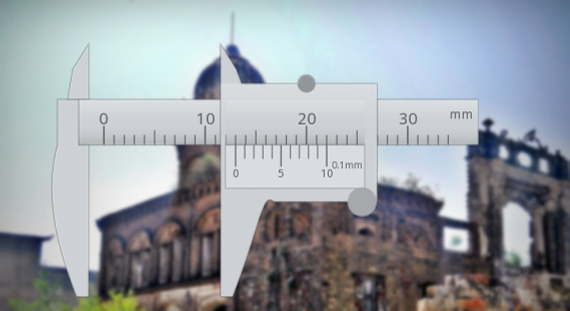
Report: mm 13.0
